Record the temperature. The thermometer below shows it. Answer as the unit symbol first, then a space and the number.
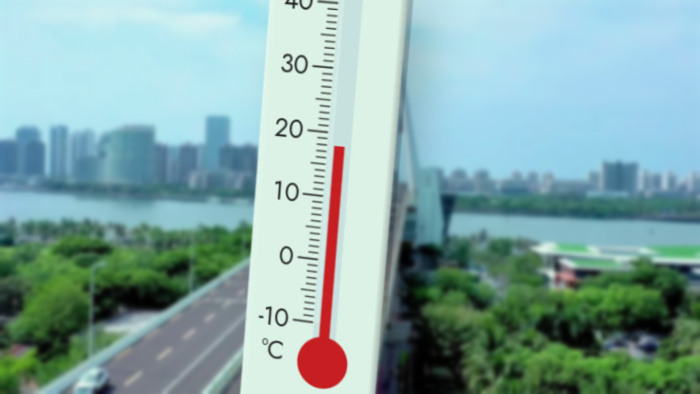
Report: °C 18
